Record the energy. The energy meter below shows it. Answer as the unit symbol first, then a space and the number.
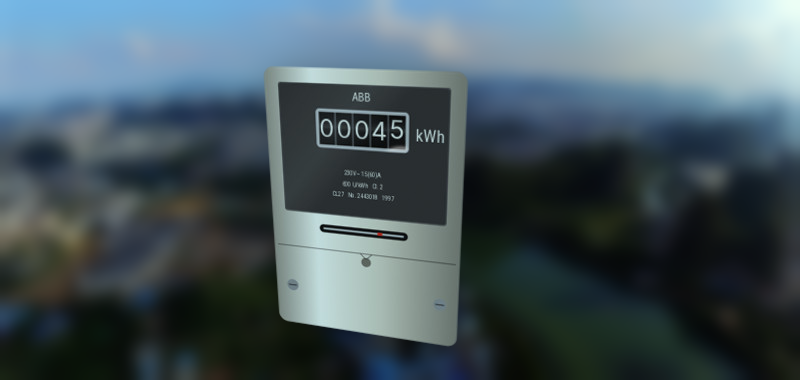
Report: kWh 45
